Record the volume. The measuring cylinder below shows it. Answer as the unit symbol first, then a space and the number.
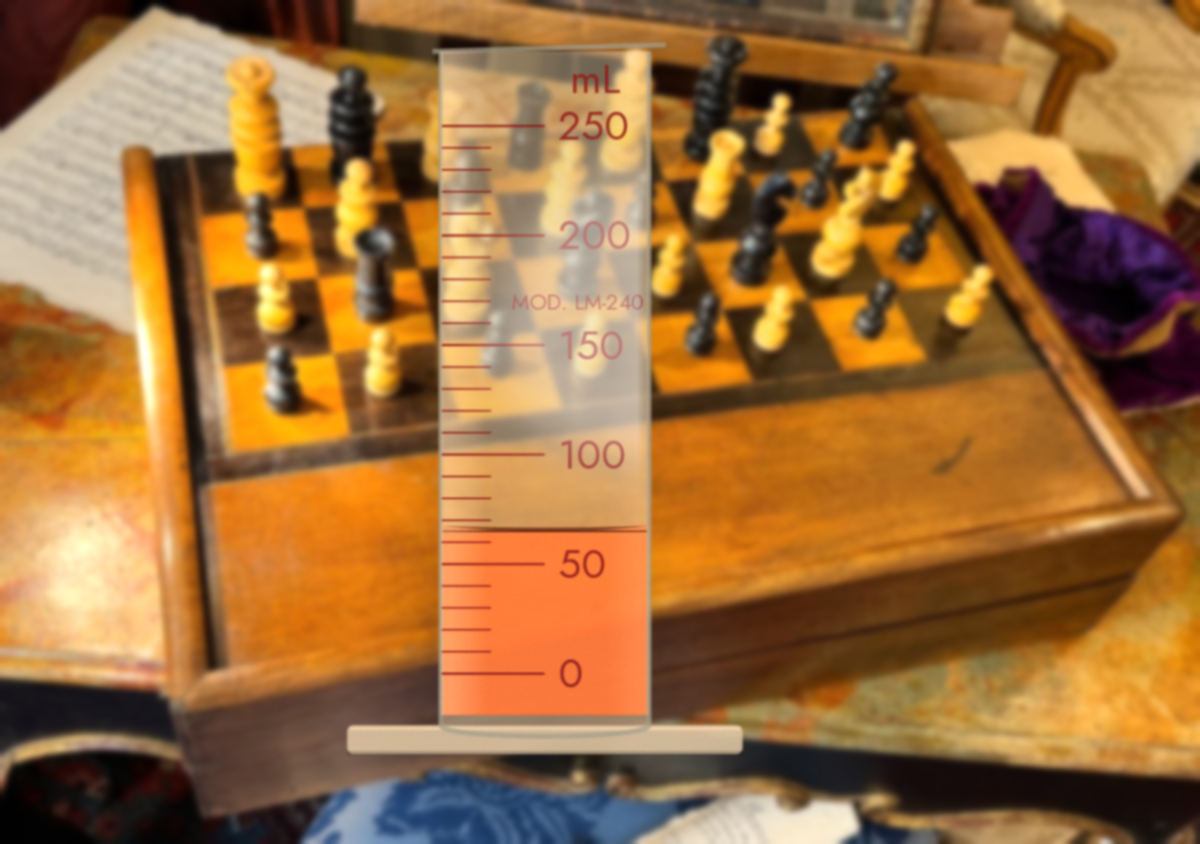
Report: mL 65
